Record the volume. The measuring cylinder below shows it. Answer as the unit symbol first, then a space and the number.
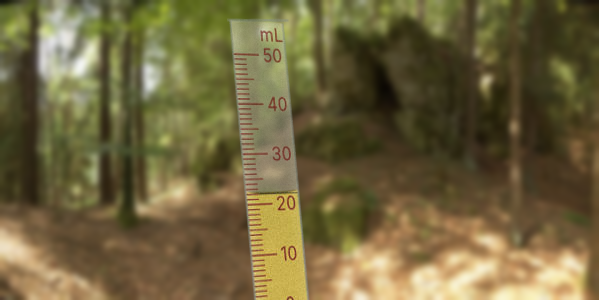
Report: mL 22
